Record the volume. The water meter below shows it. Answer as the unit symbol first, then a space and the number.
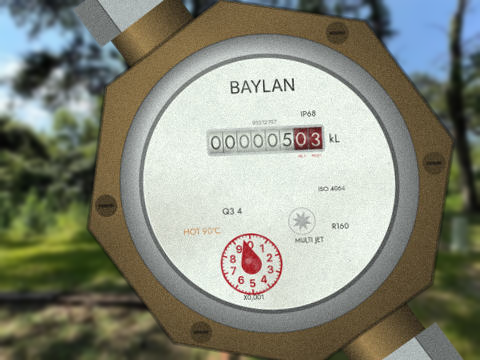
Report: kL 5.029
